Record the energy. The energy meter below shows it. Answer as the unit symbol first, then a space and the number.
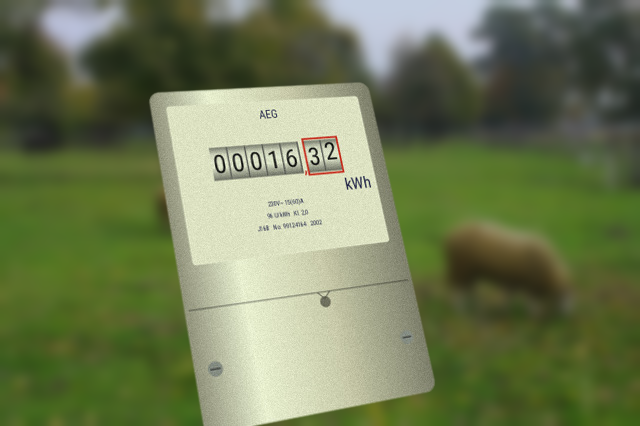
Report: kWh 16.32
